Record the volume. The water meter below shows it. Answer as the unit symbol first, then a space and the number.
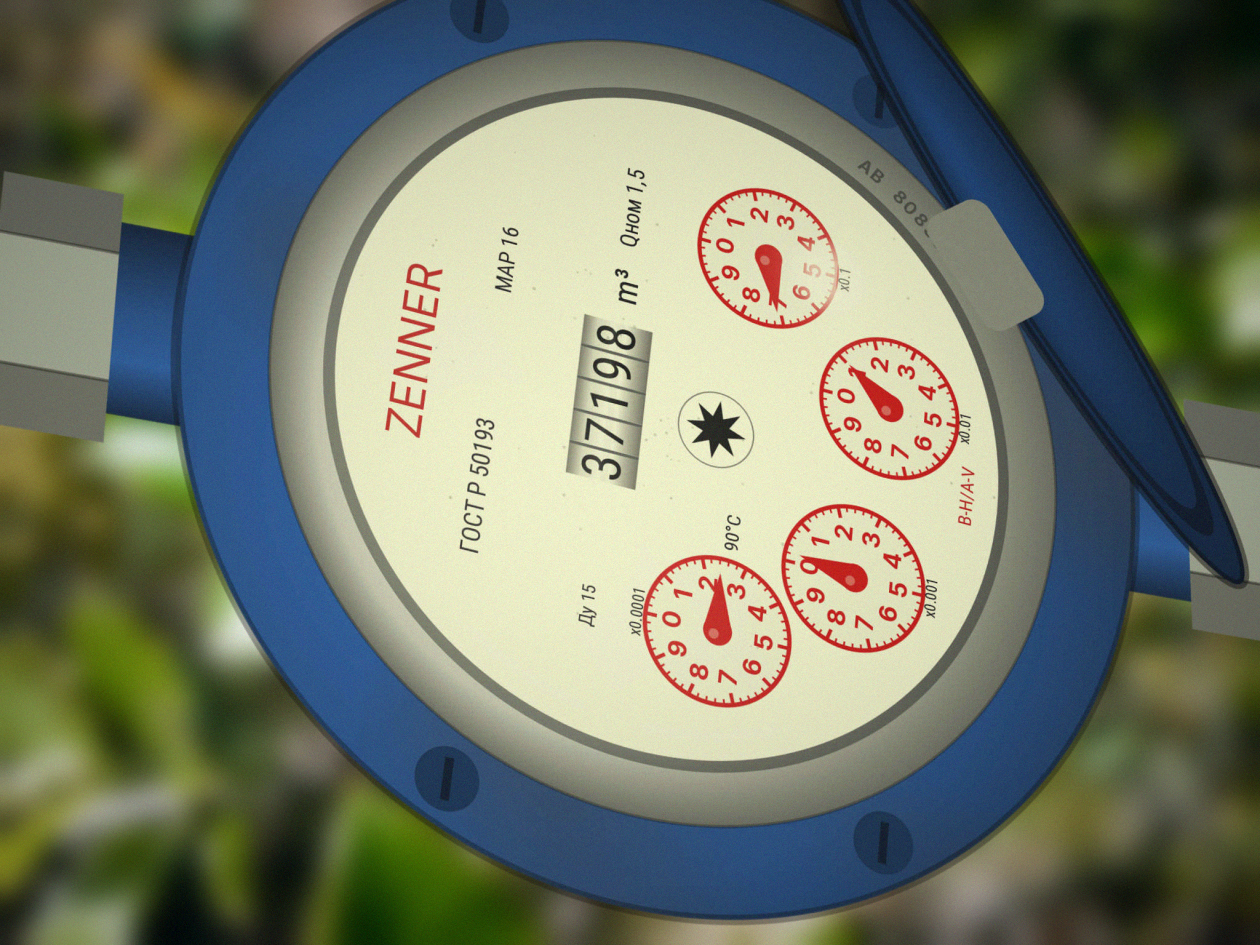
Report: m³ 37198.7102
